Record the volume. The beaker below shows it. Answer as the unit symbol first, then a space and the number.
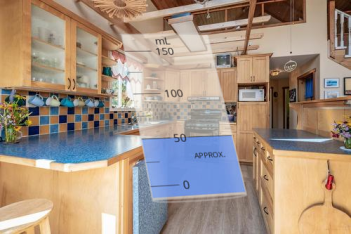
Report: mL 50
